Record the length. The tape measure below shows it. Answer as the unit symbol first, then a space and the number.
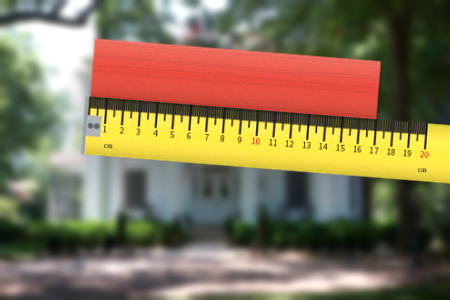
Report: cm 17
